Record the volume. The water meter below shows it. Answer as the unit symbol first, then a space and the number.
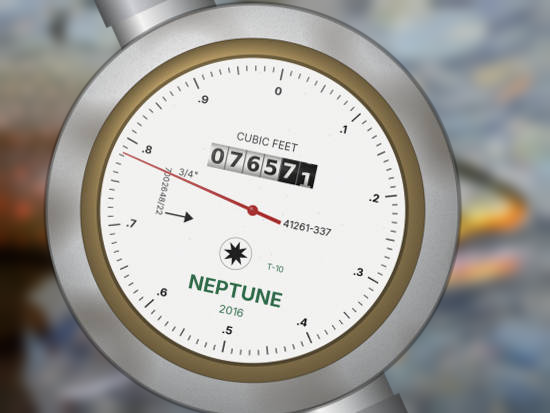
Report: ft³ 76570.78
